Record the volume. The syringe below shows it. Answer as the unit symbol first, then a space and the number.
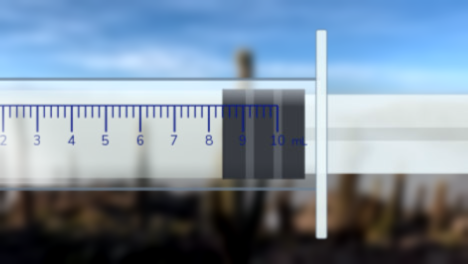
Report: mL 8.4
